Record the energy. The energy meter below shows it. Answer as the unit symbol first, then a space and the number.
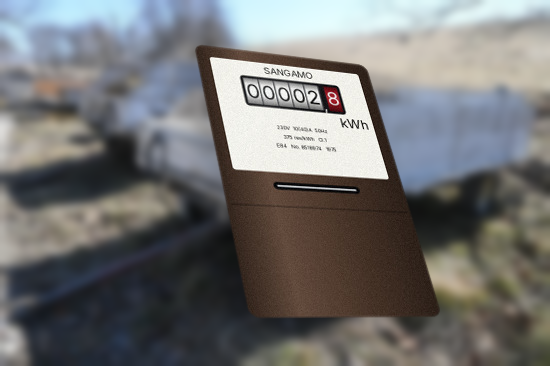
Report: kWh 2.8
